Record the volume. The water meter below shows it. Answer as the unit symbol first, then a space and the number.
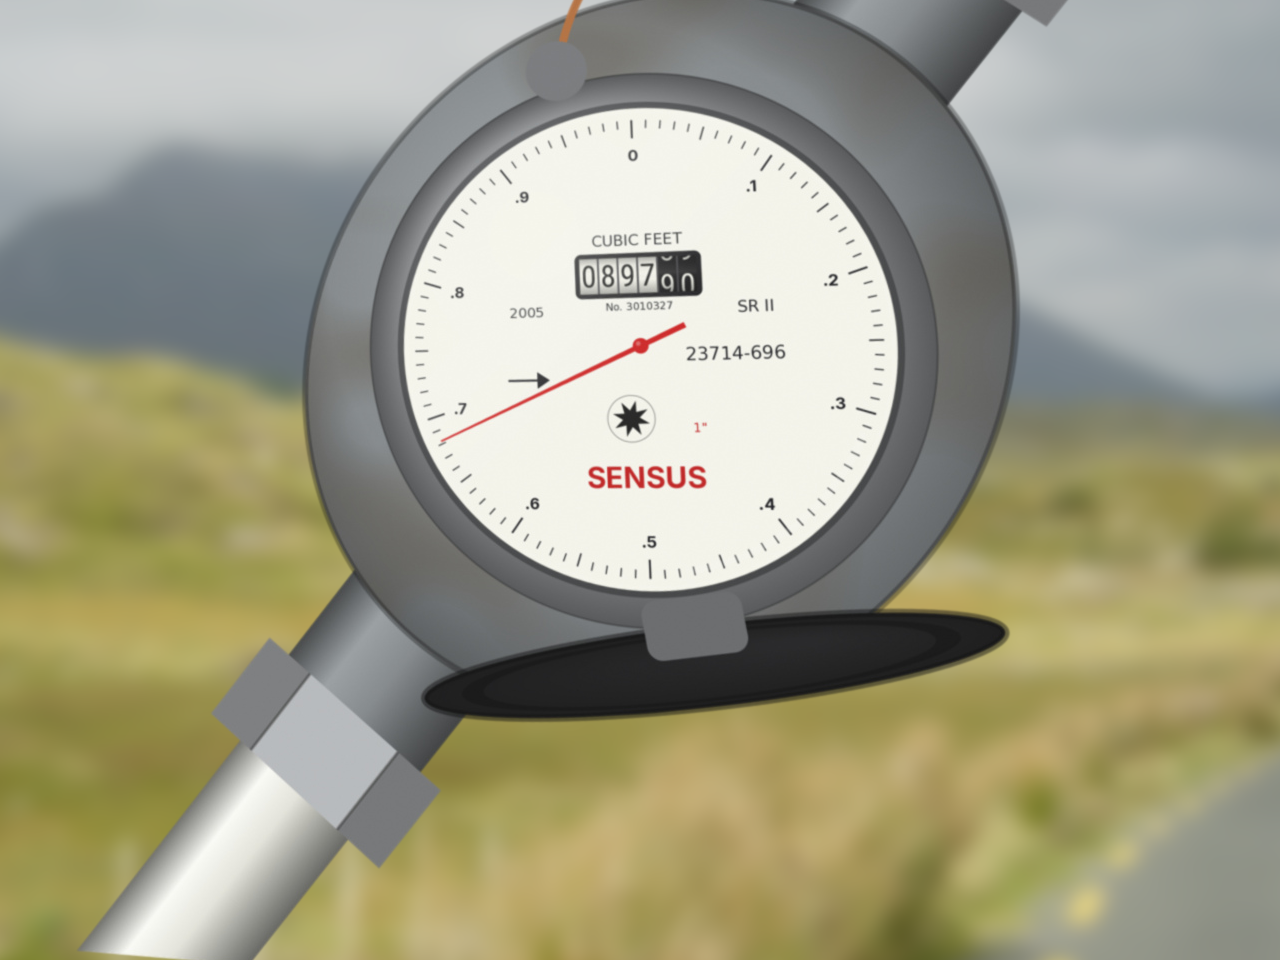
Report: ft³ 89789.68
